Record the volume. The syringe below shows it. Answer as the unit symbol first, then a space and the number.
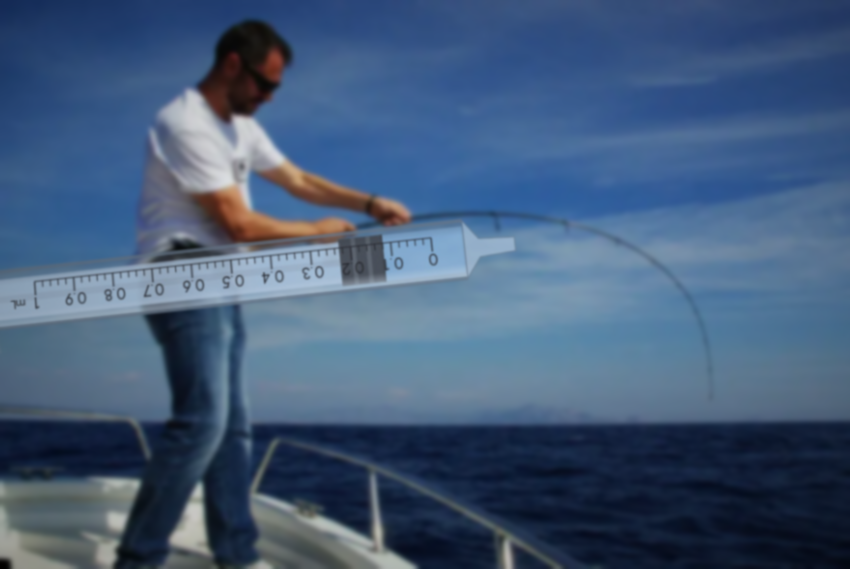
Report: mL 0.12
